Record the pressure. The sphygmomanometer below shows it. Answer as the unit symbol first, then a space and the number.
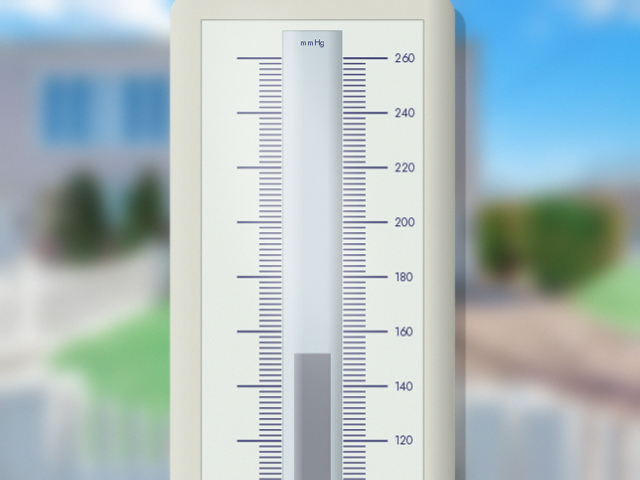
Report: mmHg 152
